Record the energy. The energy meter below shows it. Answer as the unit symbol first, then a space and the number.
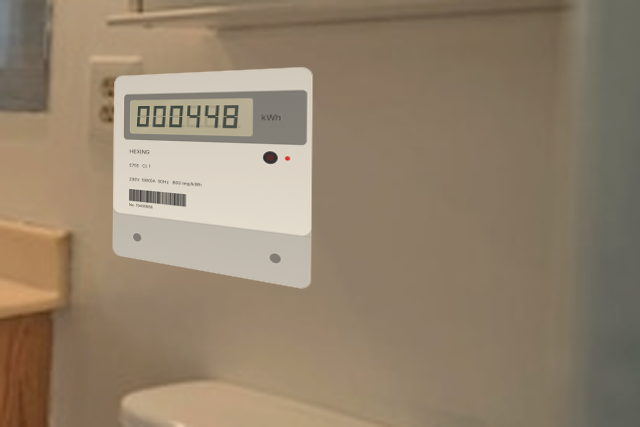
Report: kWh 448
